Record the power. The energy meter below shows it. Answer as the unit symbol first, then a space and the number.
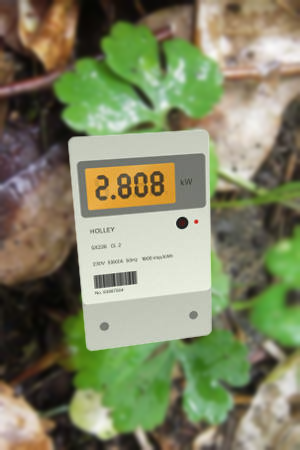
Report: kW 2.808
